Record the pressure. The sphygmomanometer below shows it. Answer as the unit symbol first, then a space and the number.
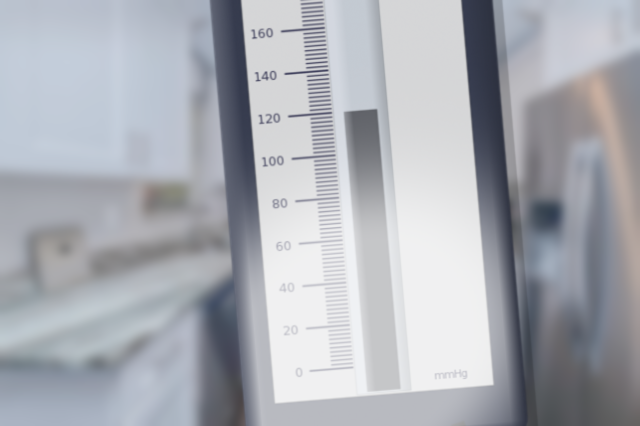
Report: mmHg 120
